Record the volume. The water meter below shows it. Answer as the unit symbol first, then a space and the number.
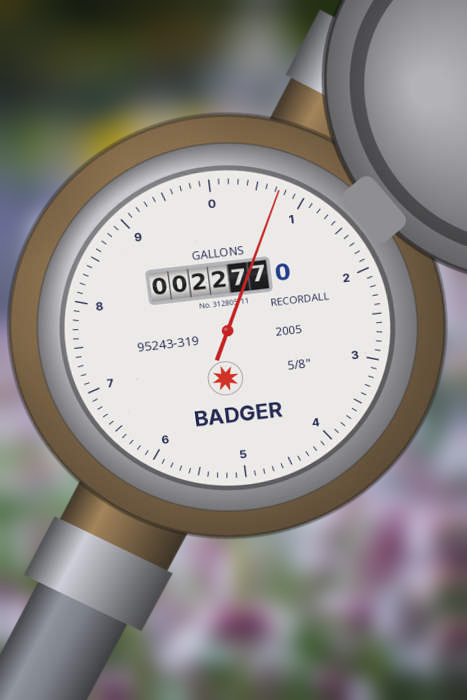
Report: gal 22770.7
